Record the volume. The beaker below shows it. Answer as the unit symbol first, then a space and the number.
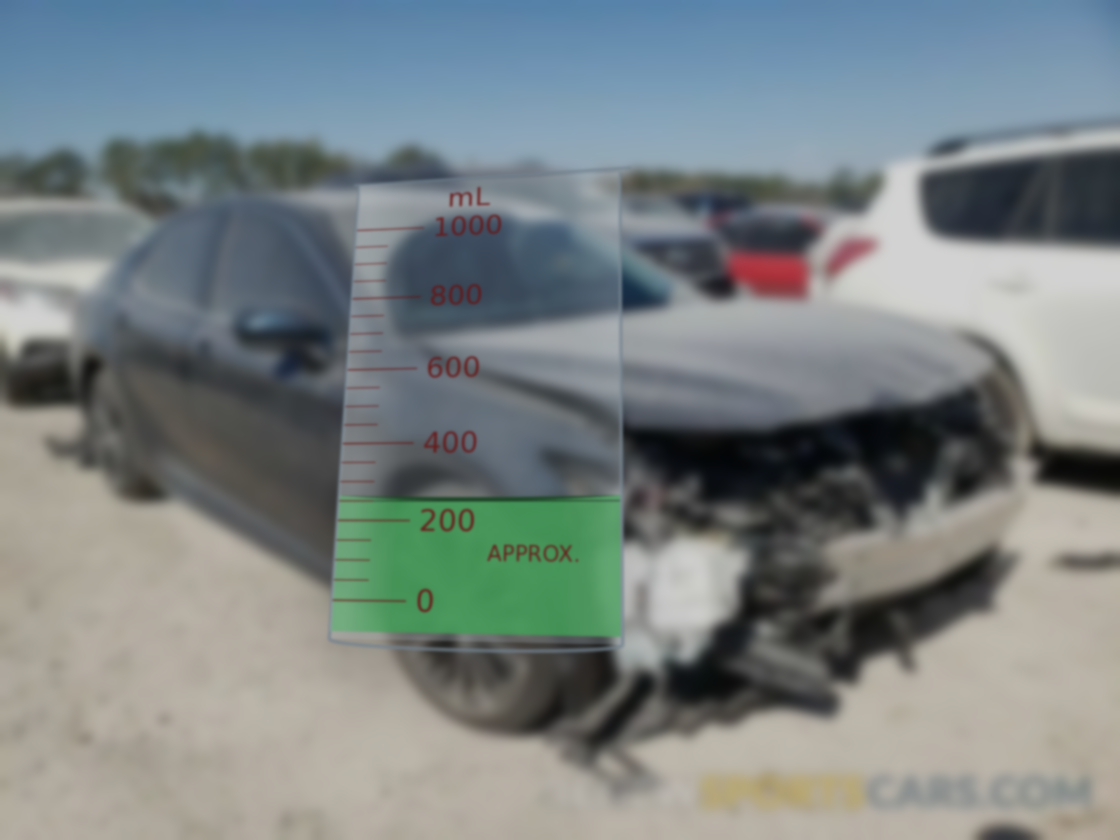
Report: mL 250
